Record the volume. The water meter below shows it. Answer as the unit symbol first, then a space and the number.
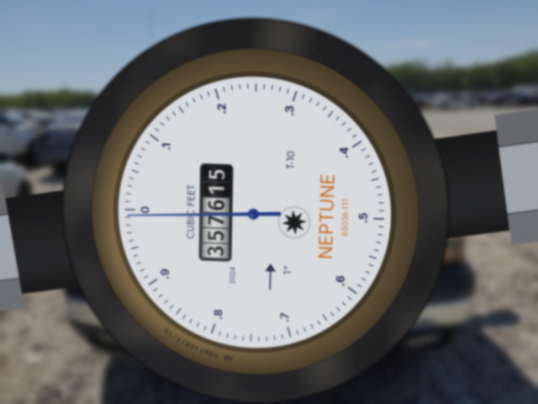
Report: ft³ 357614.99
